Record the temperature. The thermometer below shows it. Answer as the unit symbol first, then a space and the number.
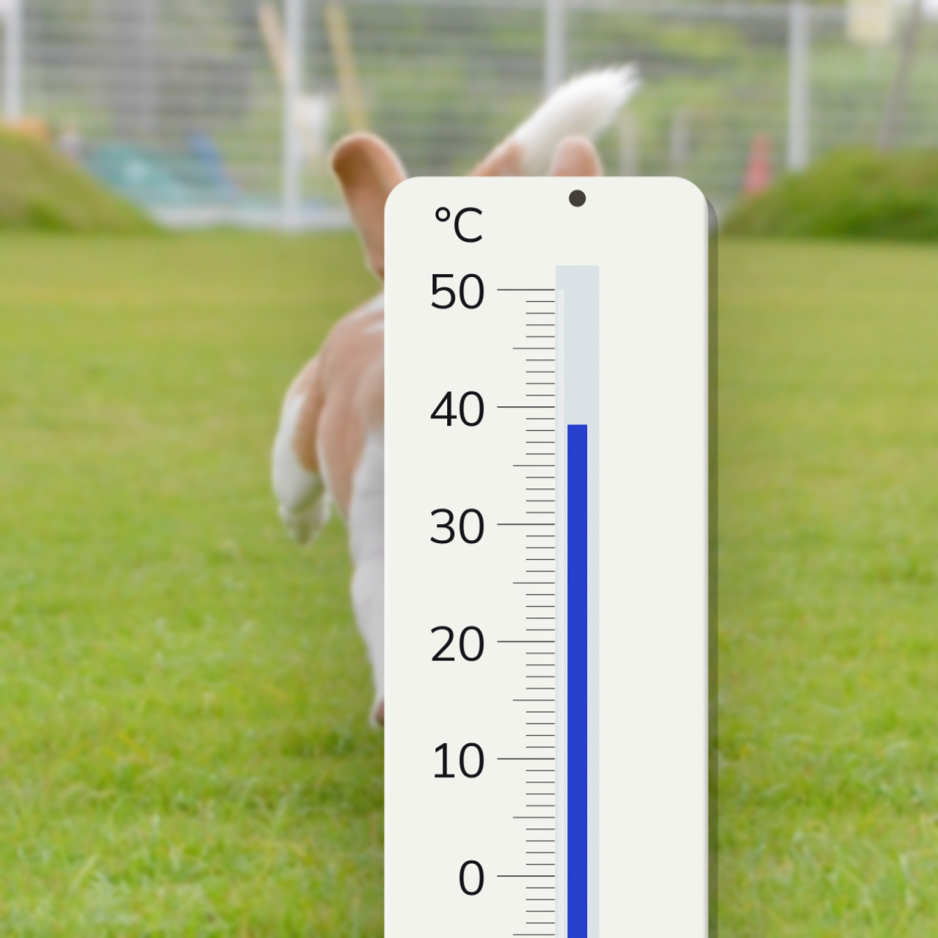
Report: °C 38.5
